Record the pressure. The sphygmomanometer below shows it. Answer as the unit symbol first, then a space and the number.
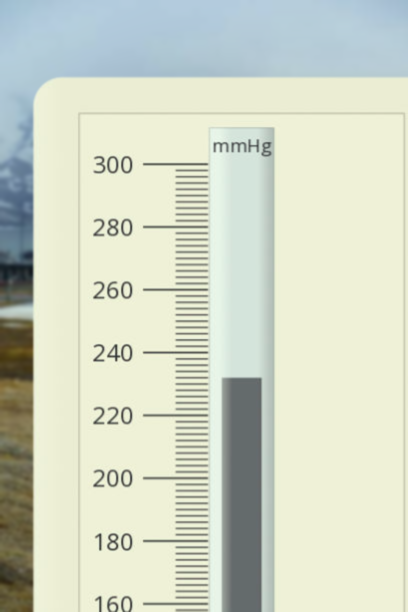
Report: mmHg 232
